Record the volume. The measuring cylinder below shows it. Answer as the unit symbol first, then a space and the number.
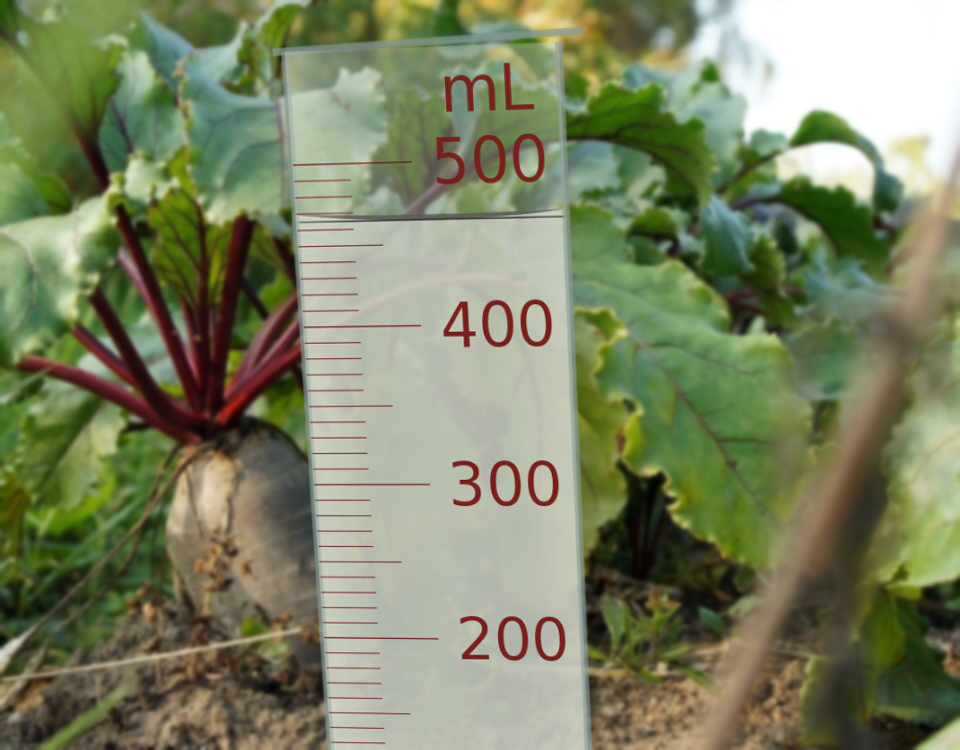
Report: mL 465
